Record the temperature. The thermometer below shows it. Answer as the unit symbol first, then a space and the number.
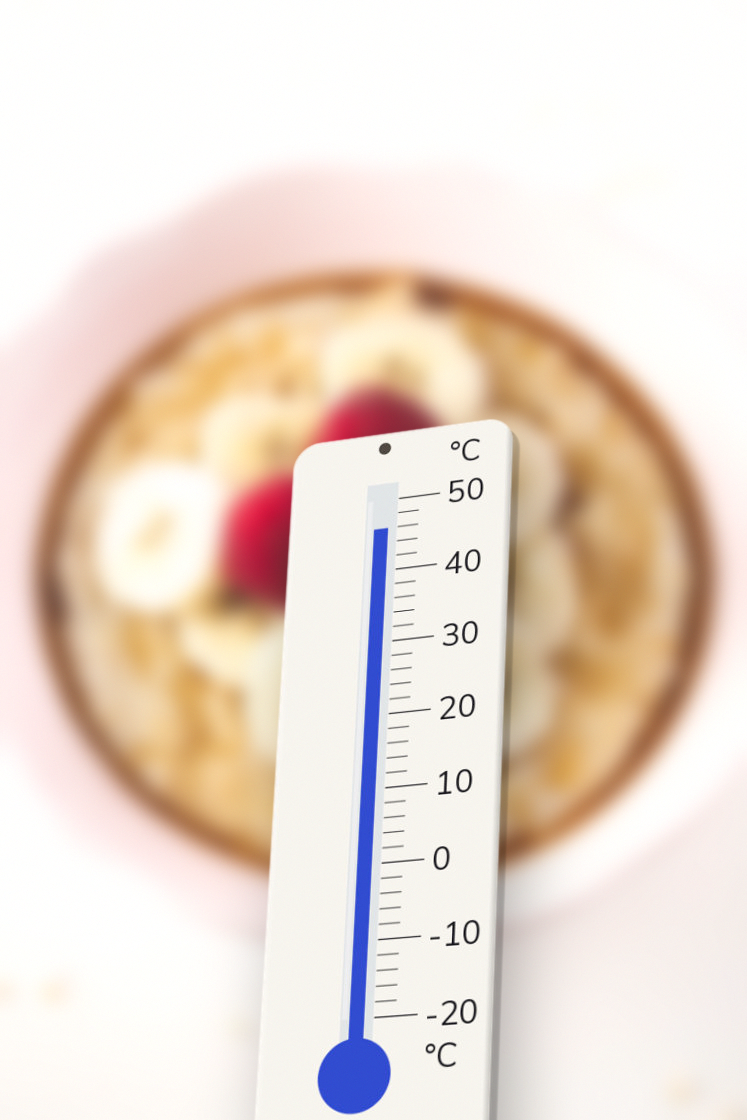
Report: °C 46
